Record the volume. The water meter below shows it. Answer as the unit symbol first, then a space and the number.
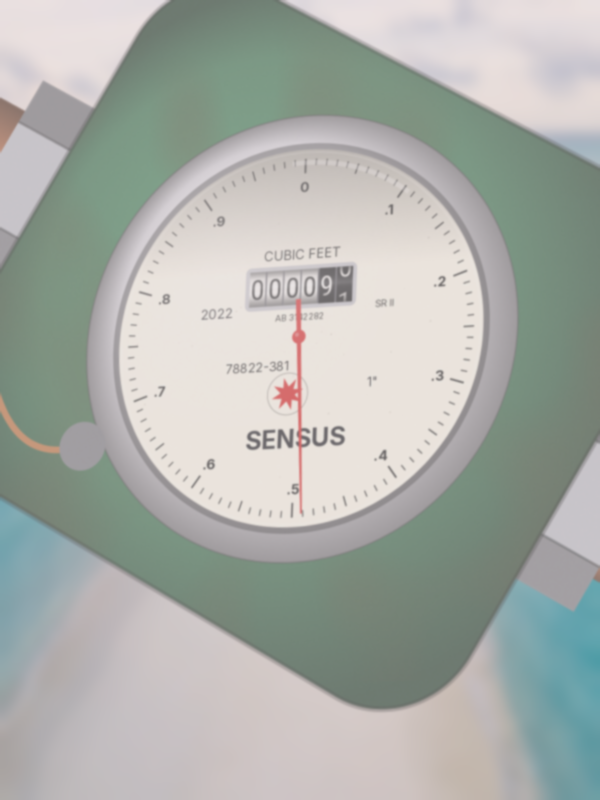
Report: ft³ 90.49
